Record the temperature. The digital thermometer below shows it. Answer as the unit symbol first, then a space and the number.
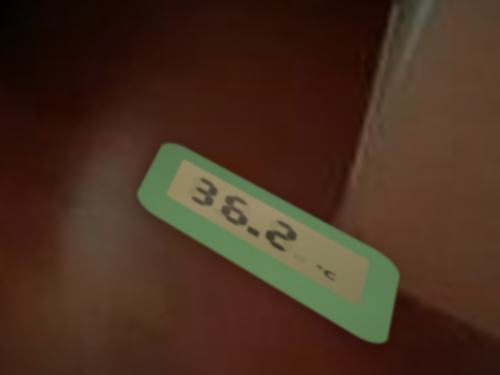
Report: °C 36.2
